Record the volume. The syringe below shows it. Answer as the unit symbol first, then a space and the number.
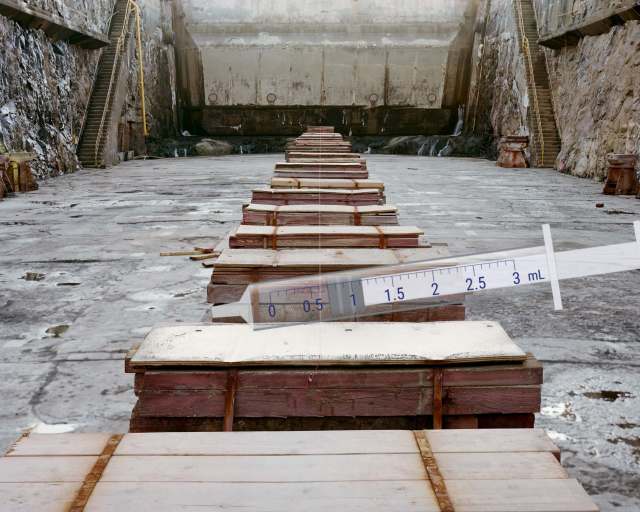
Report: mL 0.7
